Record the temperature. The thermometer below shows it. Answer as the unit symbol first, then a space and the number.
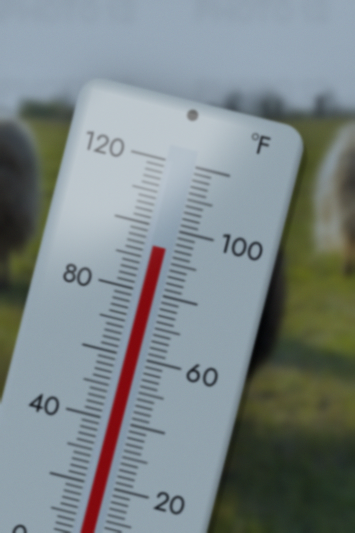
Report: °F 94
